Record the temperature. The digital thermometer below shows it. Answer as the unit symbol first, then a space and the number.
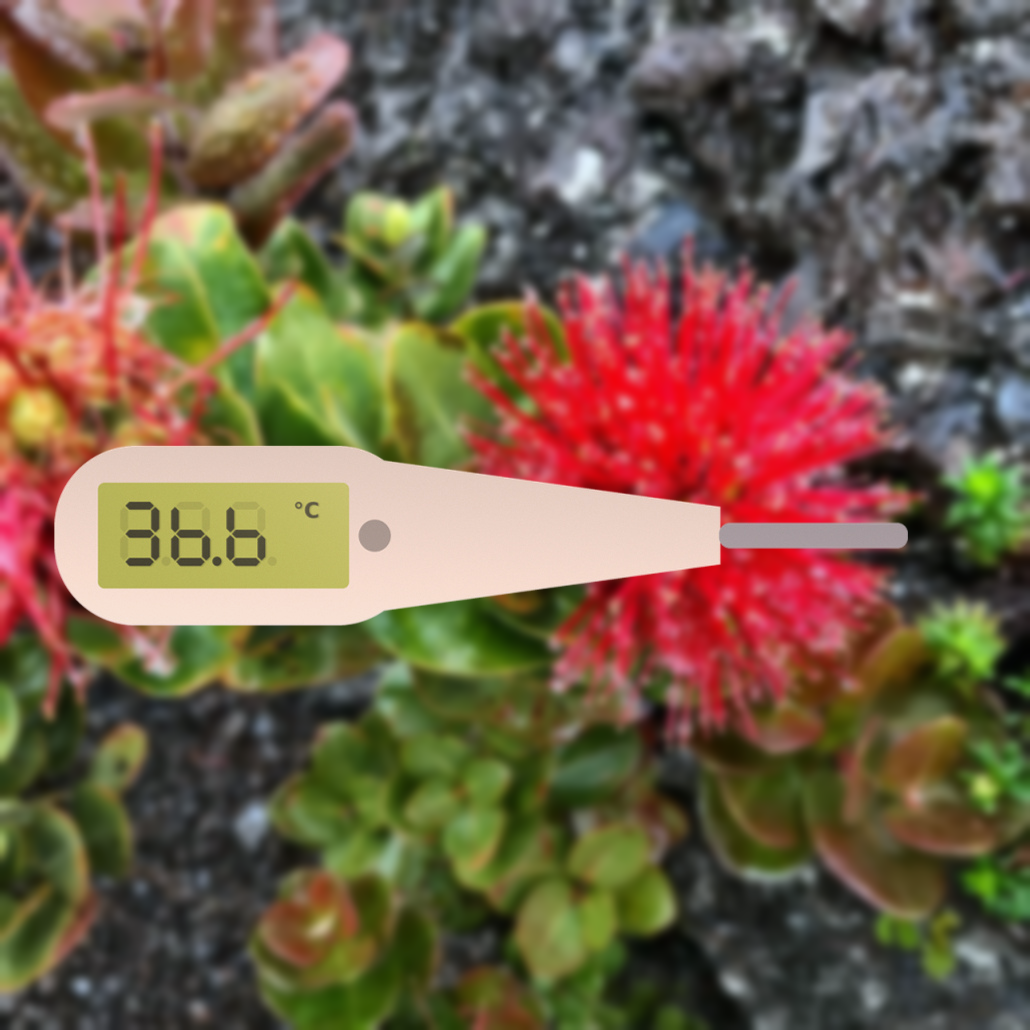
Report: °C 36.6
